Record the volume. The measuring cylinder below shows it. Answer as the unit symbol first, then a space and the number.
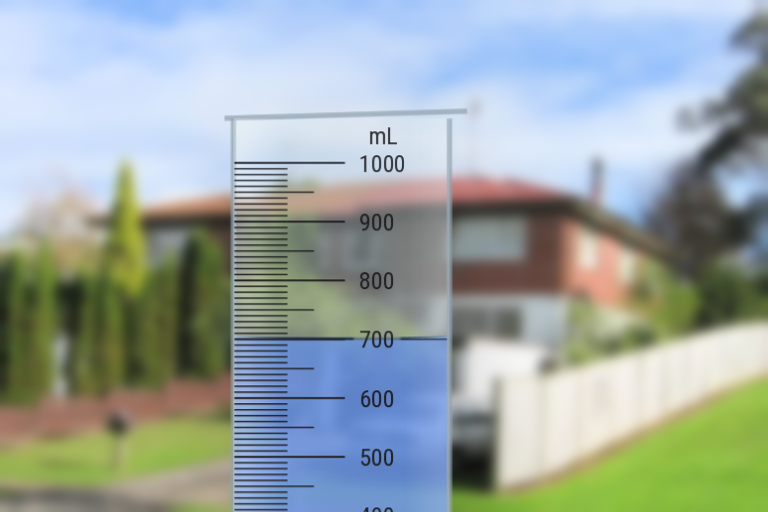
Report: mL 700
